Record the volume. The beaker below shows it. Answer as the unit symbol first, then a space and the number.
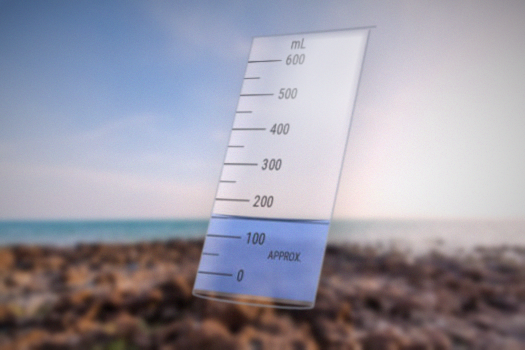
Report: mL 150
